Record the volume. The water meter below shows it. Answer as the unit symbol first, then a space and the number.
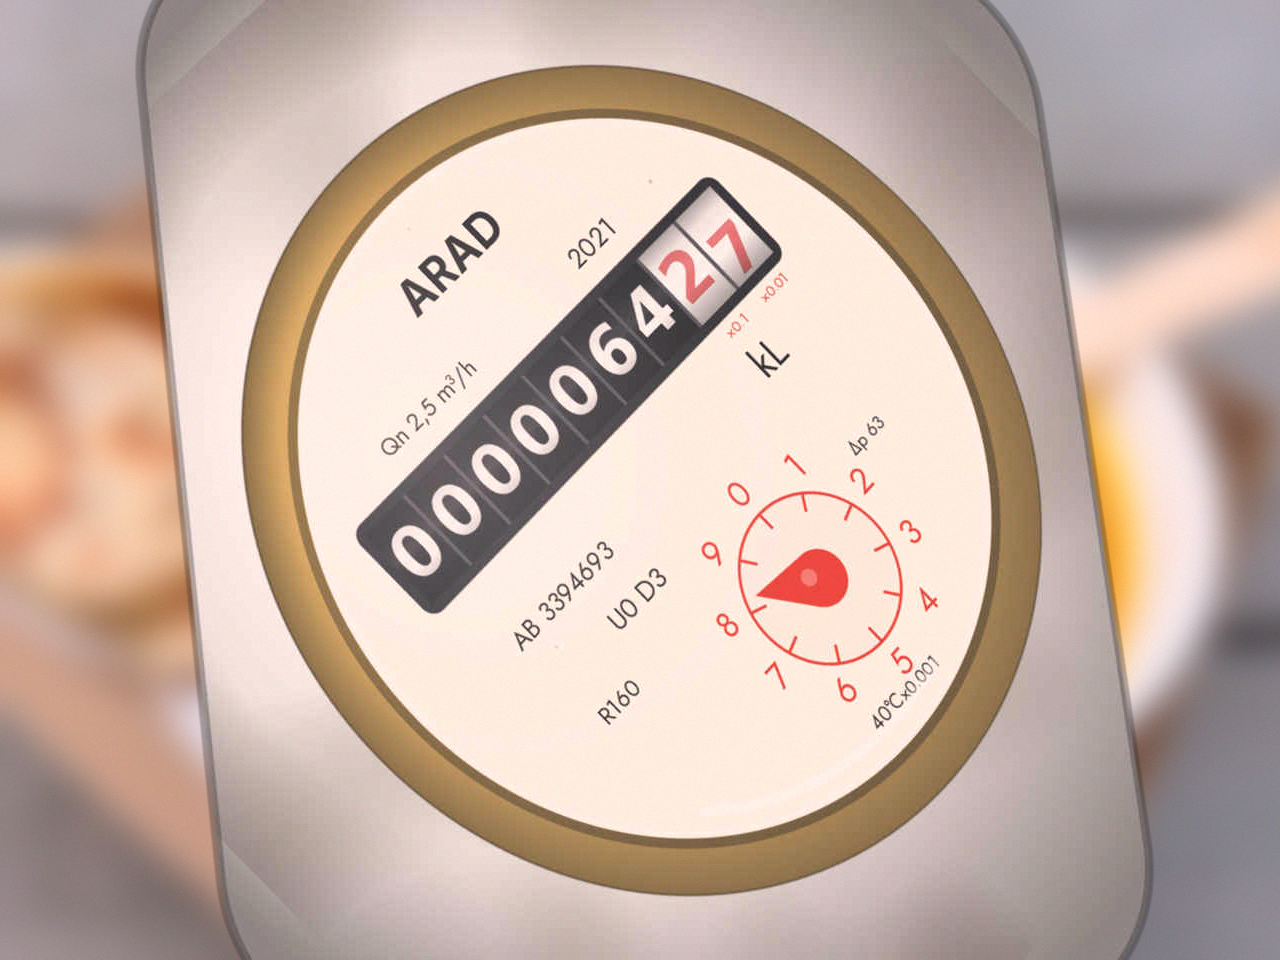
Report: kL 64.268
